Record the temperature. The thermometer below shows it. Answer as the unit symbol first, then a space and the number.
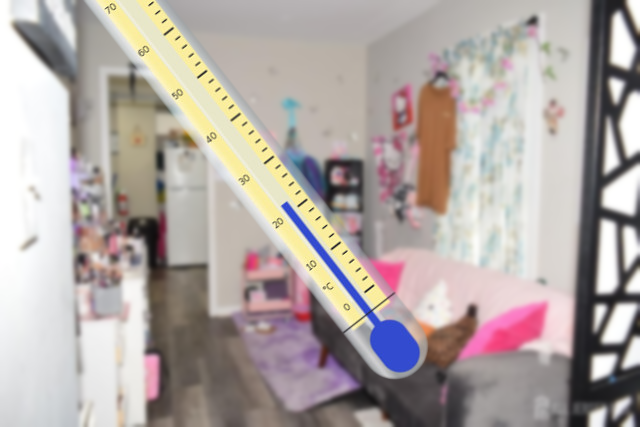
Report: °C 22
